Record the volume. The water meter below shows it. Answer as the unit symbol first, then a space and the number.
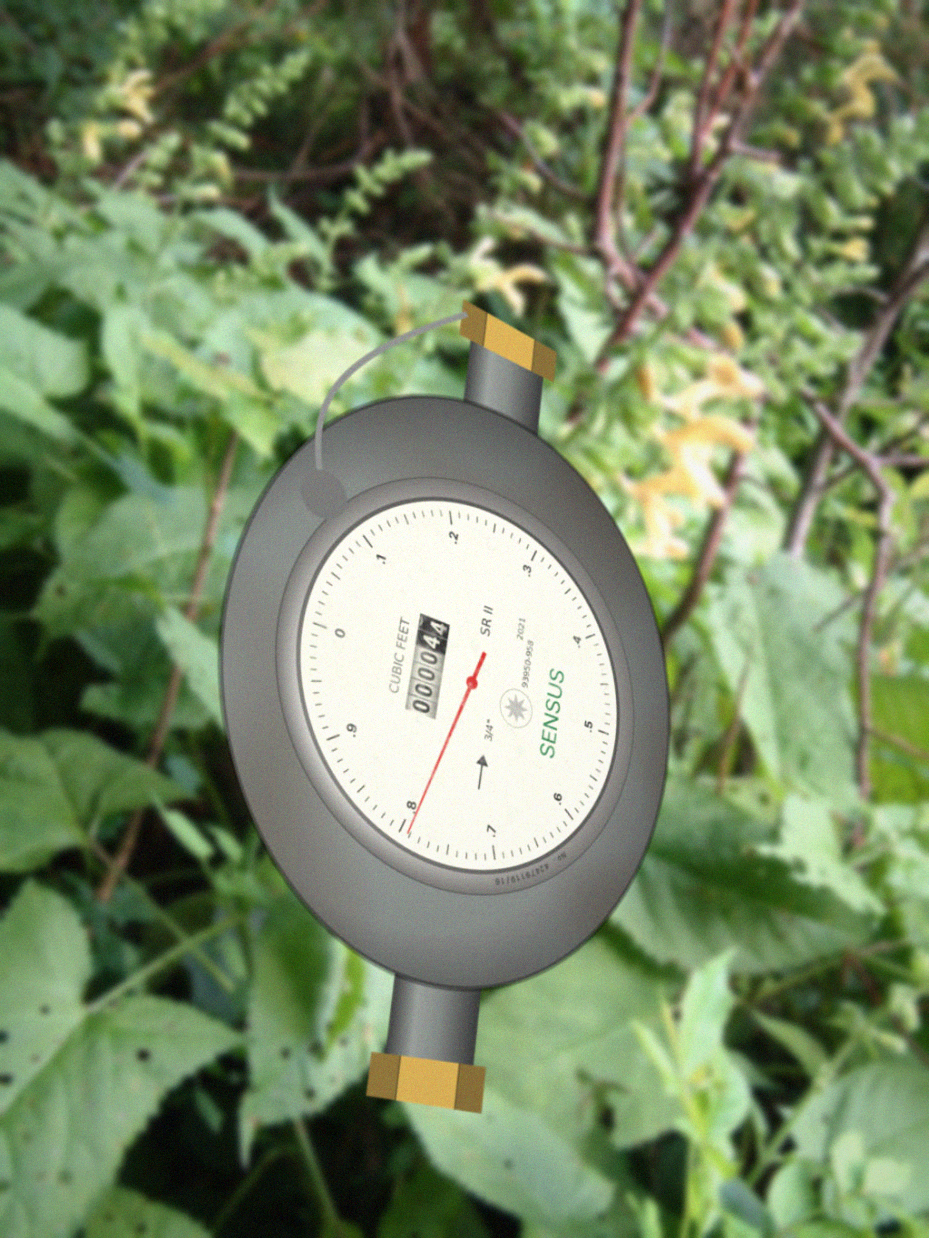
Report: ft³ 43.79
